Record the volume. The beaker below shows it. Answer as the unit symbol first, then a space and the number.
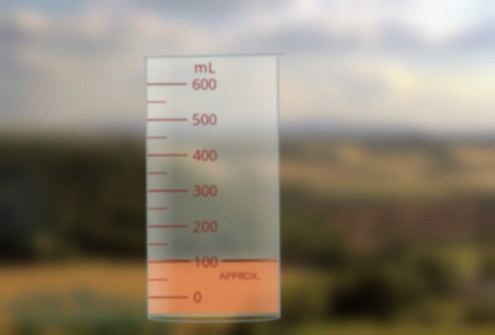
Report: mL 100
